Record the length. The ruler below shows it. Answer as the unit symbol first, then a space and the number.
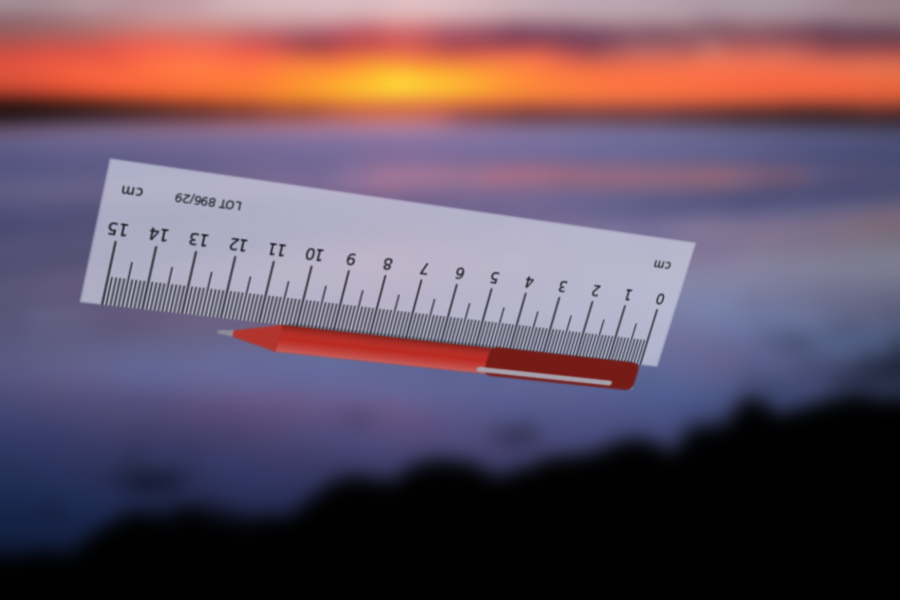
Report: cm 12
